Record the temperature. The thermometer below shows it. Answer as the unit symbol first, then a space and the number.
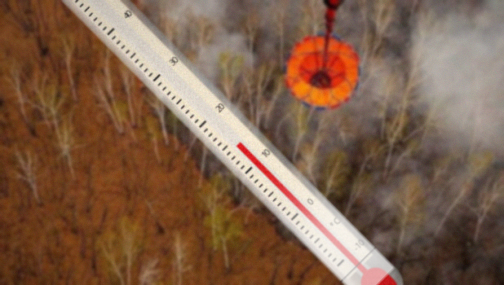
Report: °C 14
